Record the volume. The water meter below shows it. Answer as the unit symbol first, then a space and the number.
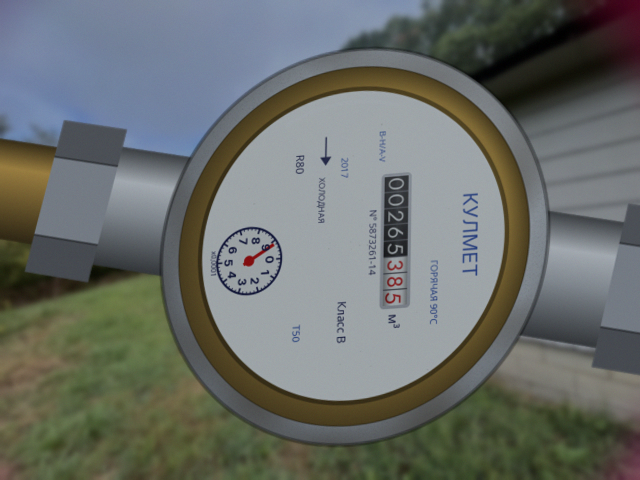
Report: m³ 265.3849
